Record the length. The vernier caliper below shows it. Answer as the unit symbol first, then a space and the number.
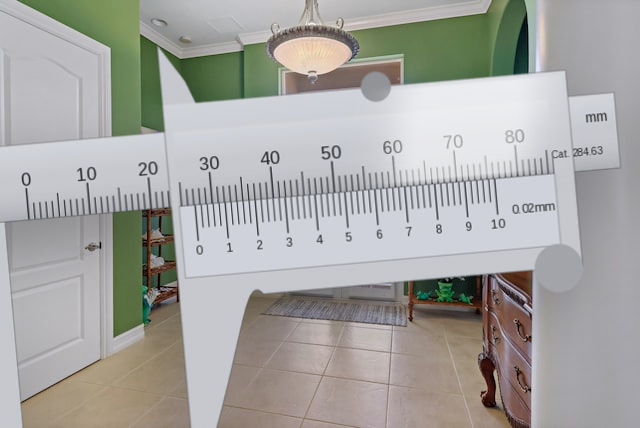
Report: mm 27.2
